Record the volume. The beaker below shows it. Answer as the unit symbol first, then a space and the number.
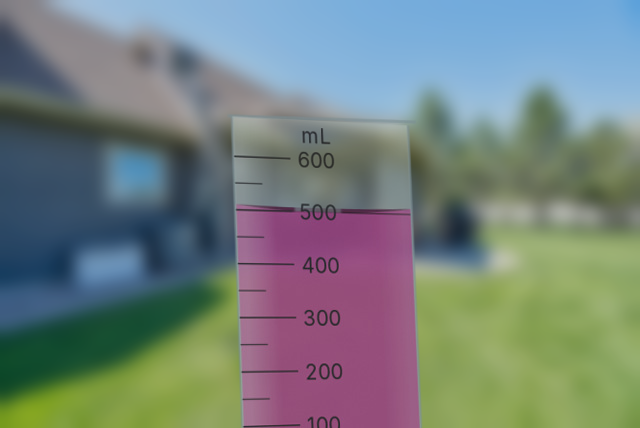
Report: mL 500
